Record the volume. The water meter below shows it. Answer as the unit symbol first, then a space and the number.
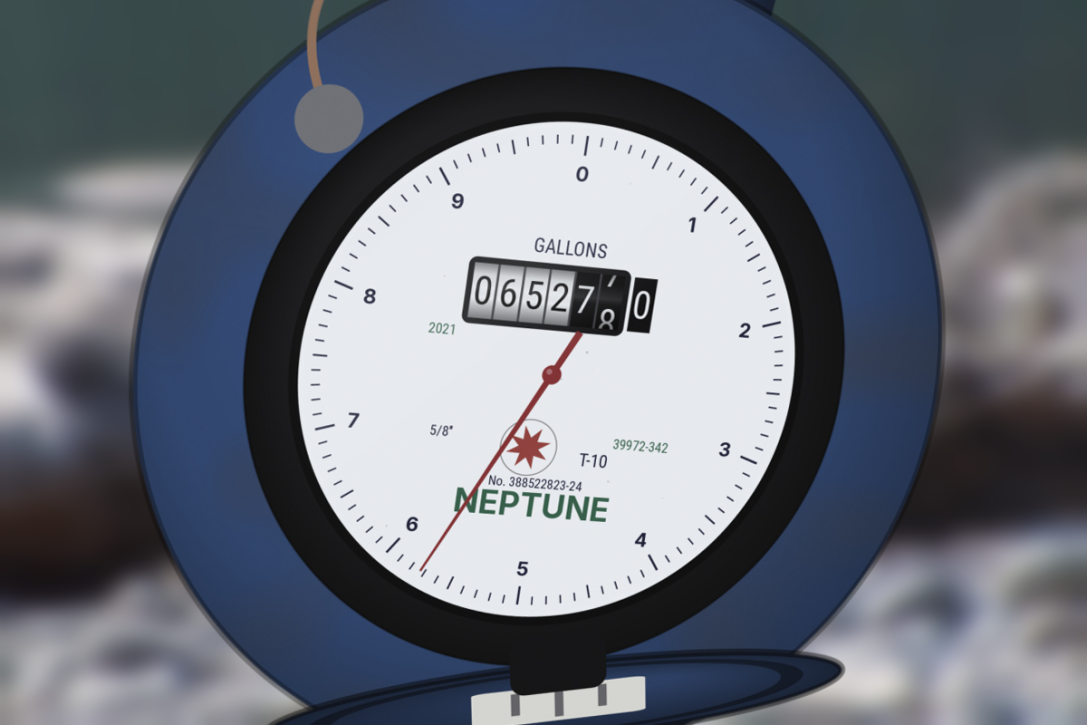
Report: gal 652775.7
